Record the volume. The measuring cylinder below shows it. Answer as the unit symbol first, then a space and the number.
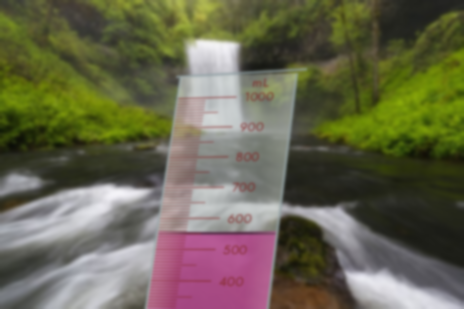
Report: mL 550
